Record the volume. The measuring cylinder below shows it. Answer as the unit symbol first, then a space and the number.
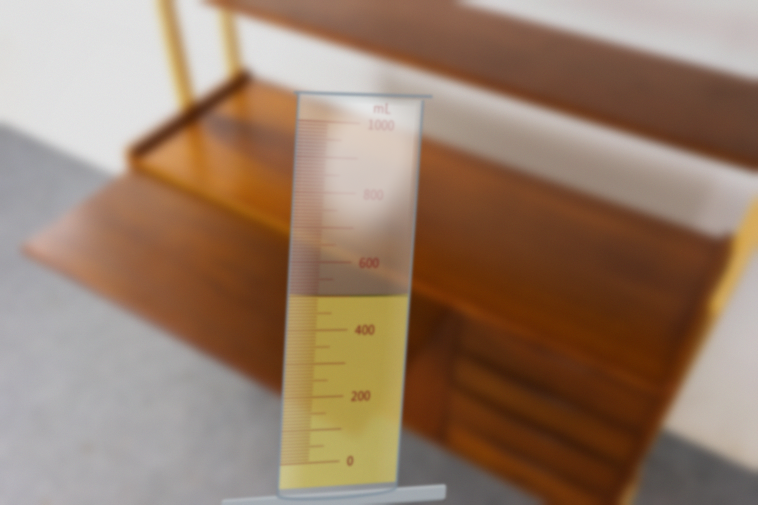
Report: mL 500
